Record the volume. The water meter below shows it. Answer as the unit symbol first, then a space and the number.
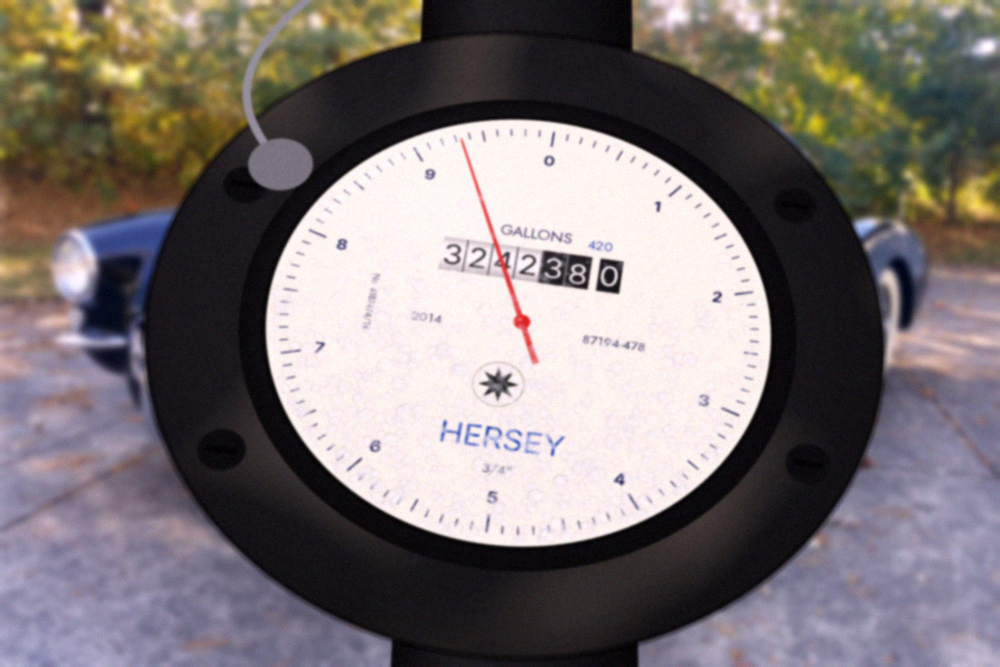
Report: gal 3242379.3
